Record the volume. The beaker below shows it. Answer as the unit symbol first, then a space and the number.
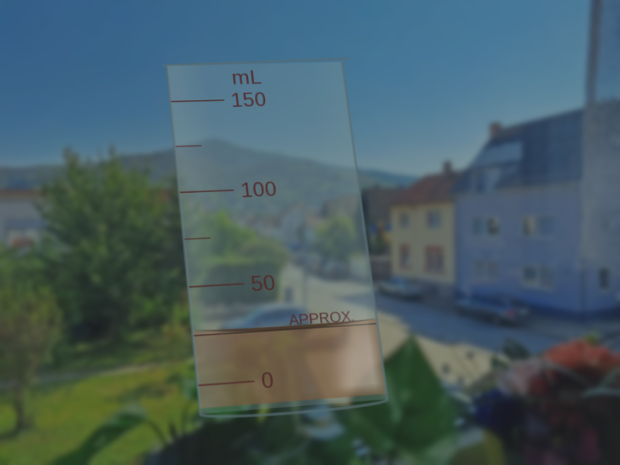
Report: mL 25
